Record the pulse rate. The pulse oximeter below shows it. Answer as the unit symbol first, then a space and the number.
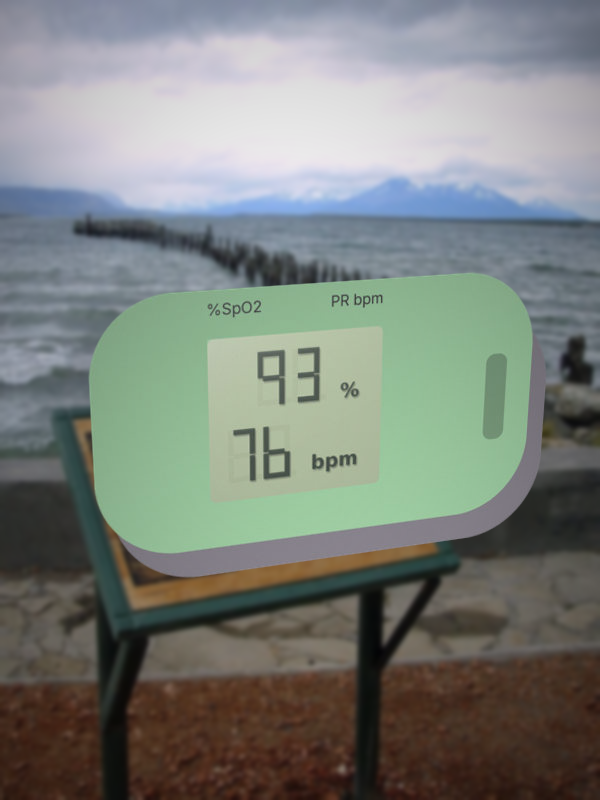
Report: bpm 76
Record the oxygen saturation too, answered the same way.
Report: % 93
